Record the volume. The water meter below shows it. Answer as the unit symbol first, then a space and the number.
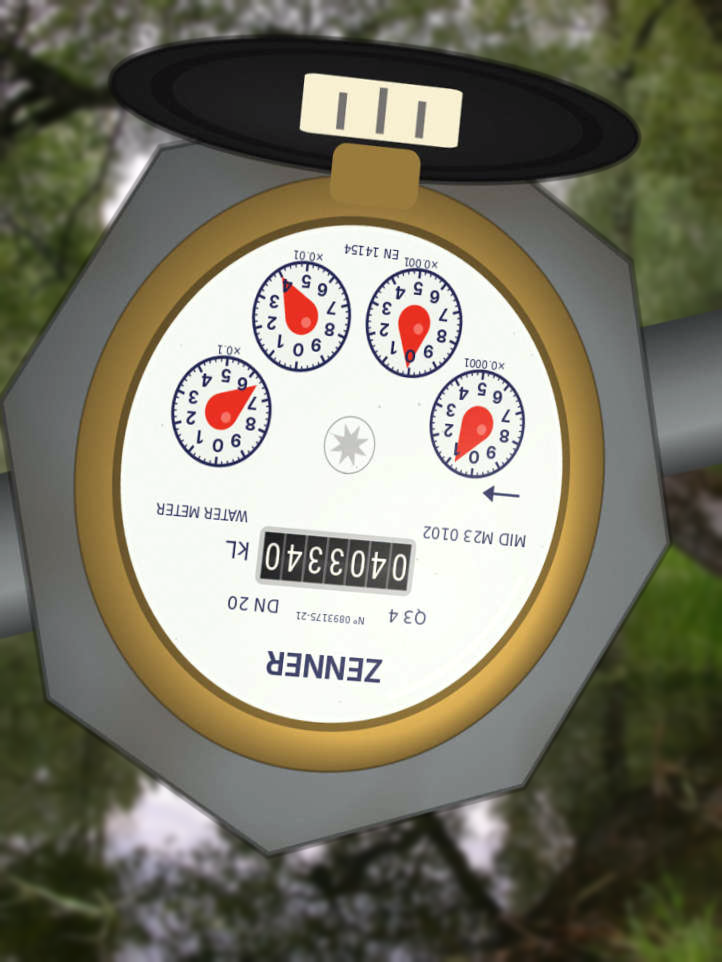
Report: kL 403340.6400
